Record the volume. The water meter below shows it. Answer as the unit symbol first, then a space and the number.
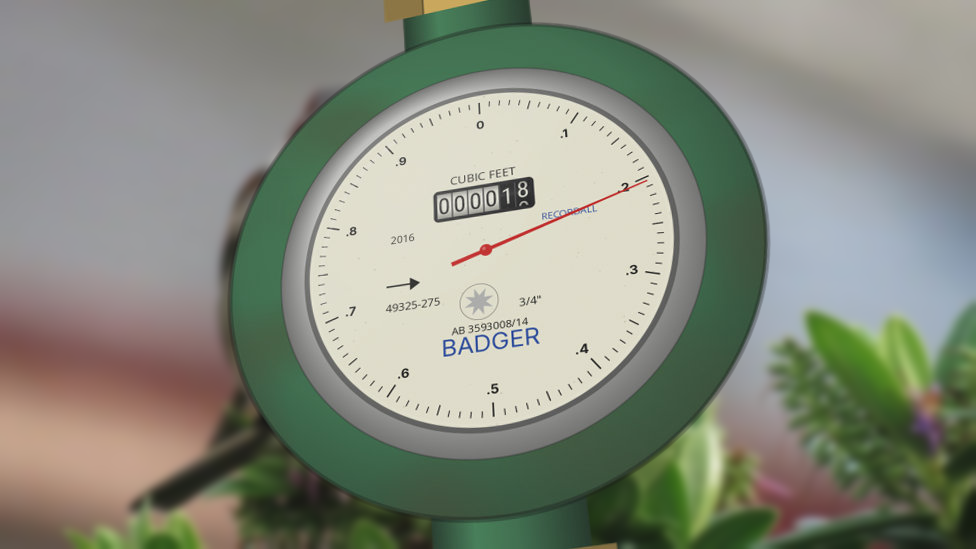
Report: ft³ 18.20
